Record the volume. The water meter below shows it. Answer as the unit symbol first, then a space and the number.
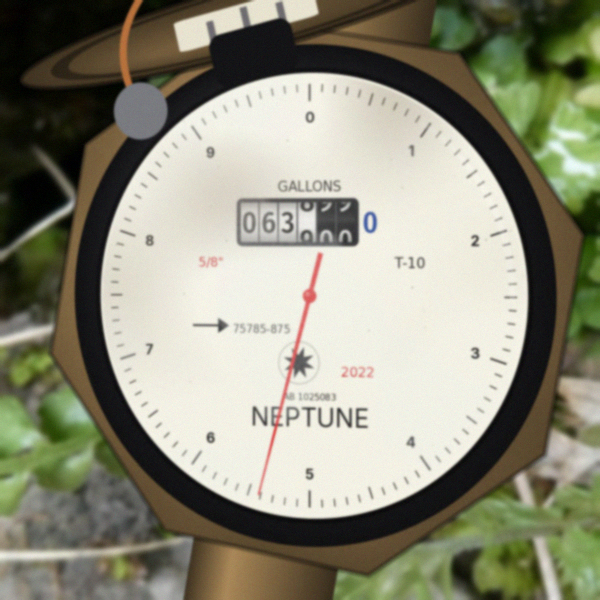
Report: gal 638995.4
